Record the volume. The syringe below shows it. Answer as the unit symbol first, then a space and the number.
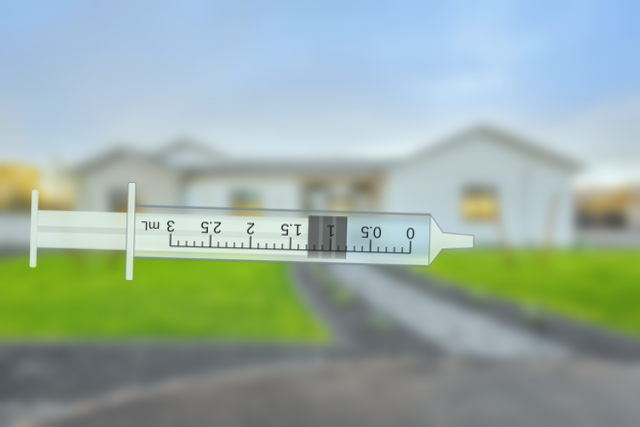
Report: mL 0.8
